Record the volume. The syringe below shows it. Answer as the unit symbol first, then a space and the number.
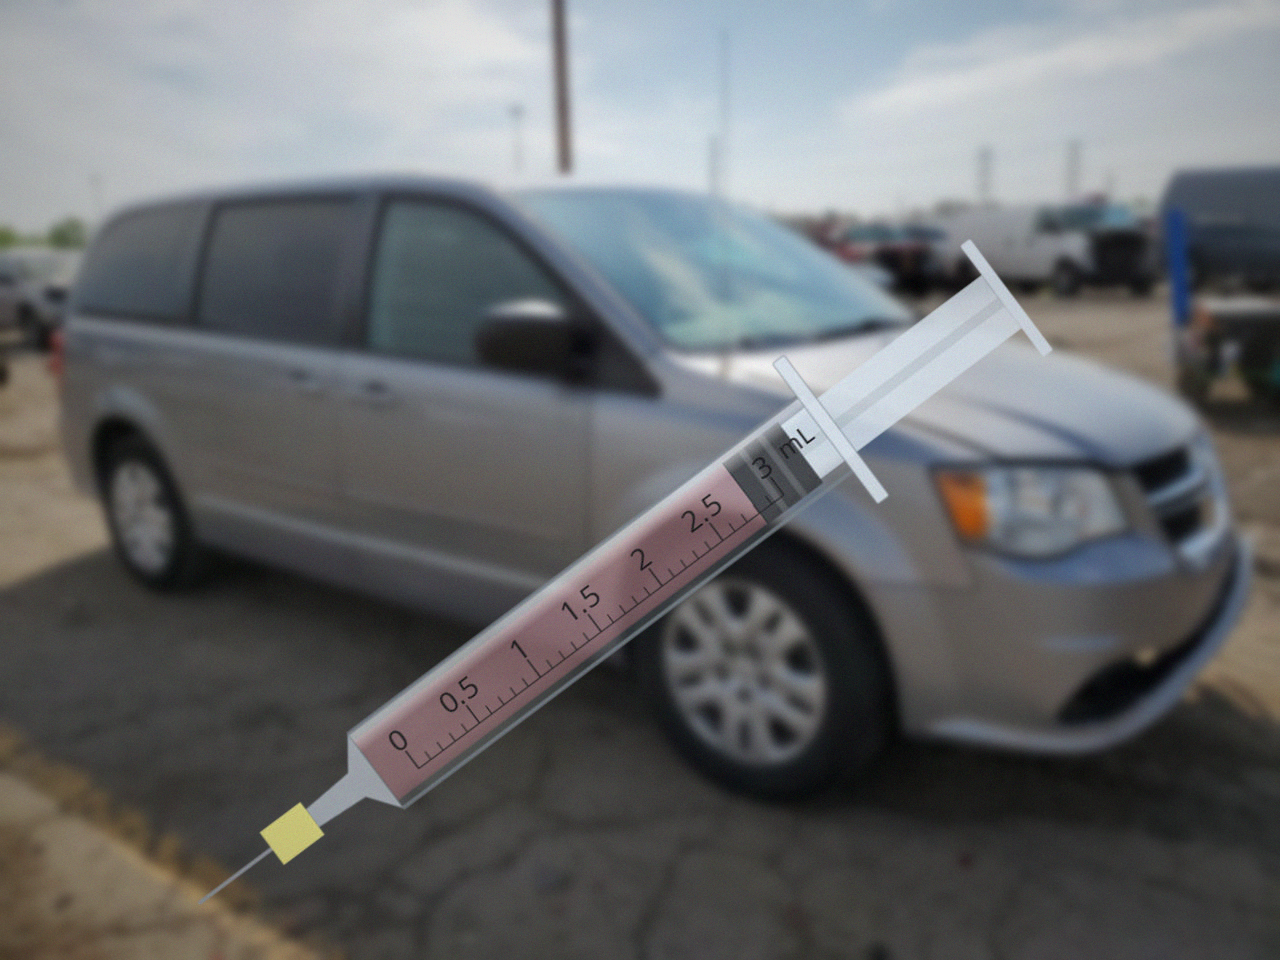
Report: mL 2.8
